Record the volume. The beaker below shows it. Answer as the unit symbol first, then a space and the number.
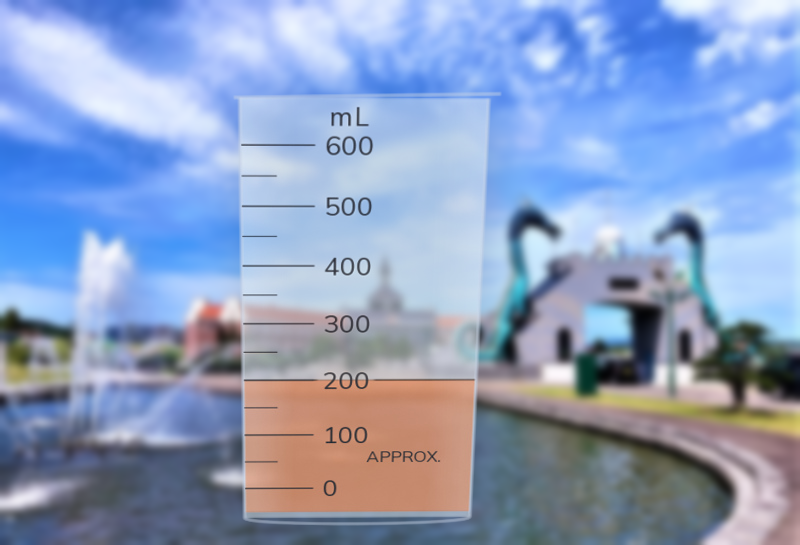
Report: mL 200
